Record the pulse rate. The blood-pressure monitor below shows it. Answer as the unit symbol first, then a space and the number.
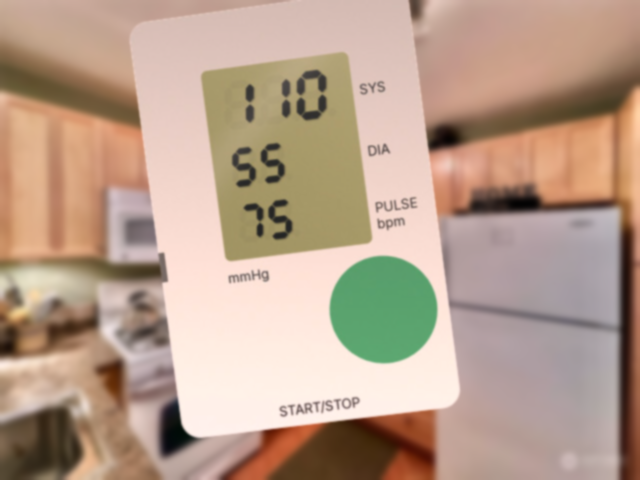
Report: bpm 75
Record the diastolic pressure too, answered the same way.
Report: mmHg 55
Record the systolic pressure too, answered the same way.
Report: mmHg 110
